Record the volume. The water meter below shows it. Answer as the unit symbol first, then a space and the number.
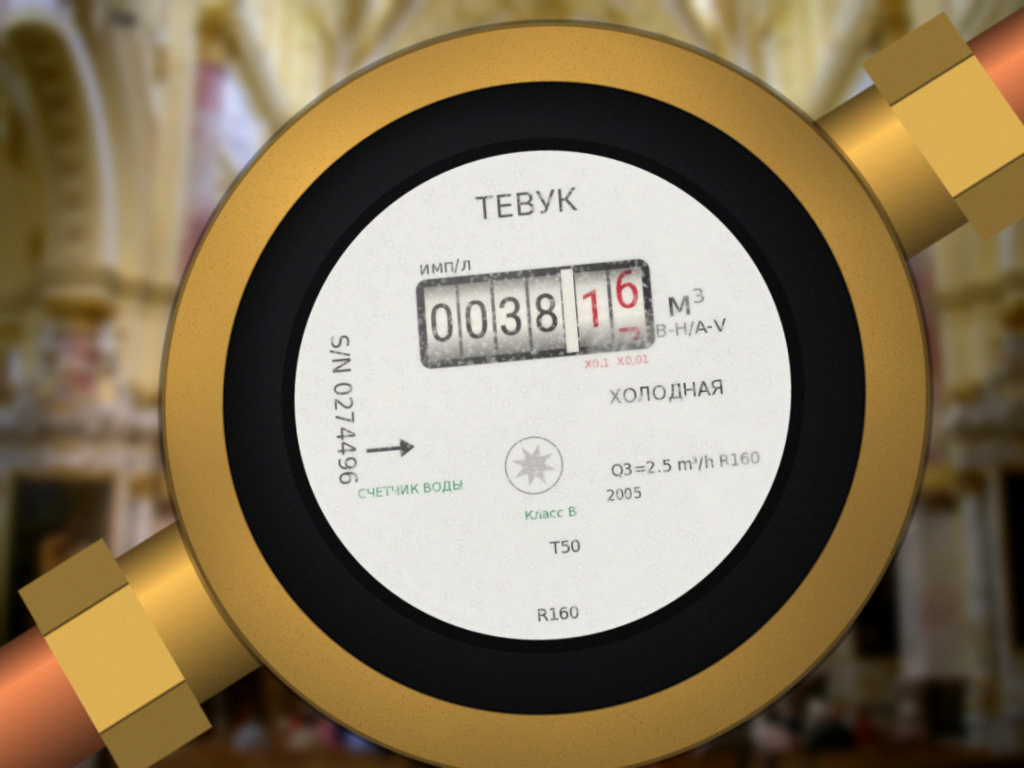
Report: m³ 38.16
